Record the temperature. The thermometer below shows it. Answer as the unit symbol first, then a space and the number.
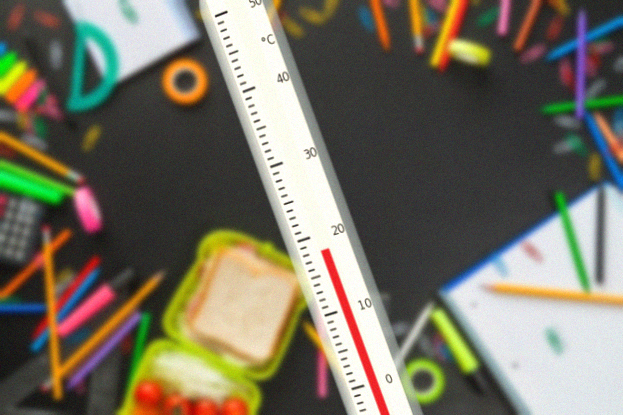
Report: °C 18
